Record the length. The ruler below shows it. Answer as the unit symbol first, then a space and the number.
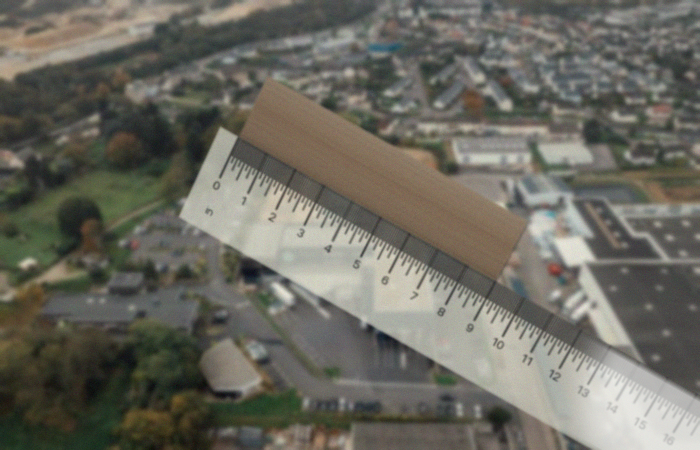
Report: in 9
